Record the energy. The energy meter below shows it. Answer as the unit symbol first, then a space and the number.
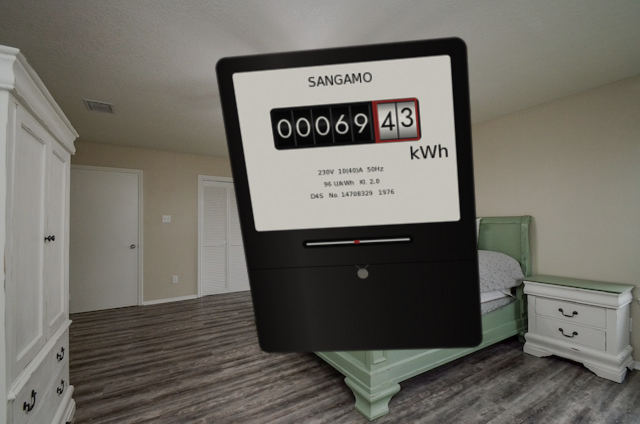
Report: kWh 69.43
